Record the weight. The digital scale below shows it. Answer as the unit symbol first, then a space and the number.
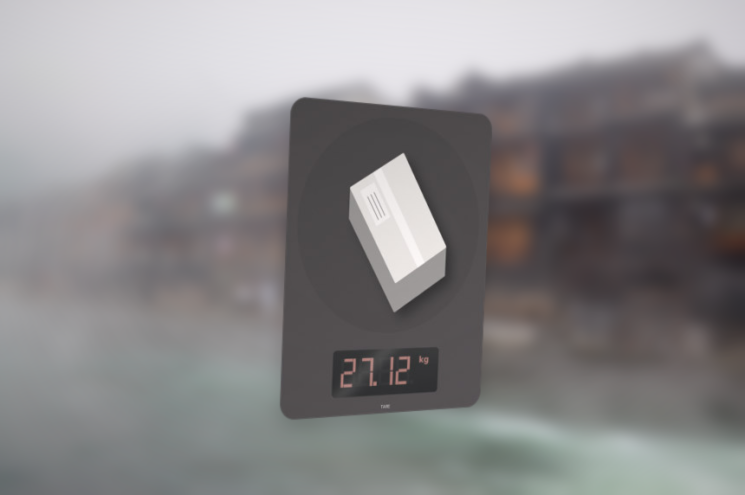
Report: kg 27.12
